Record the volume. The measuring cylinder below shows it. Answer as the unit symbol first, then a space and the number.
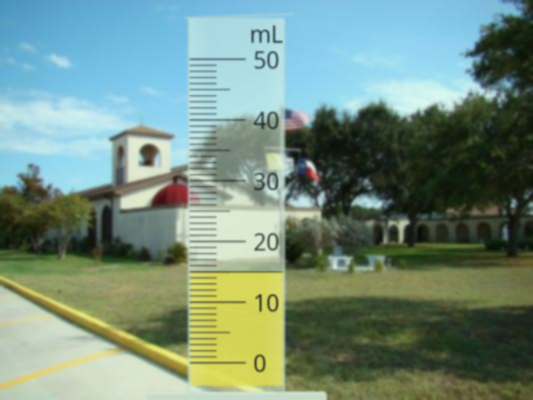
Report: mL 15
